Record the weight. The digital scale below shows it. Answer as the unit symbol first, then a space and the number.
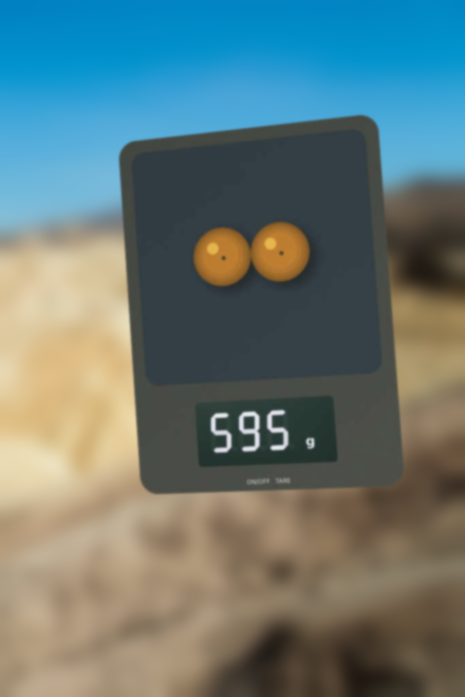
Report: g 595
